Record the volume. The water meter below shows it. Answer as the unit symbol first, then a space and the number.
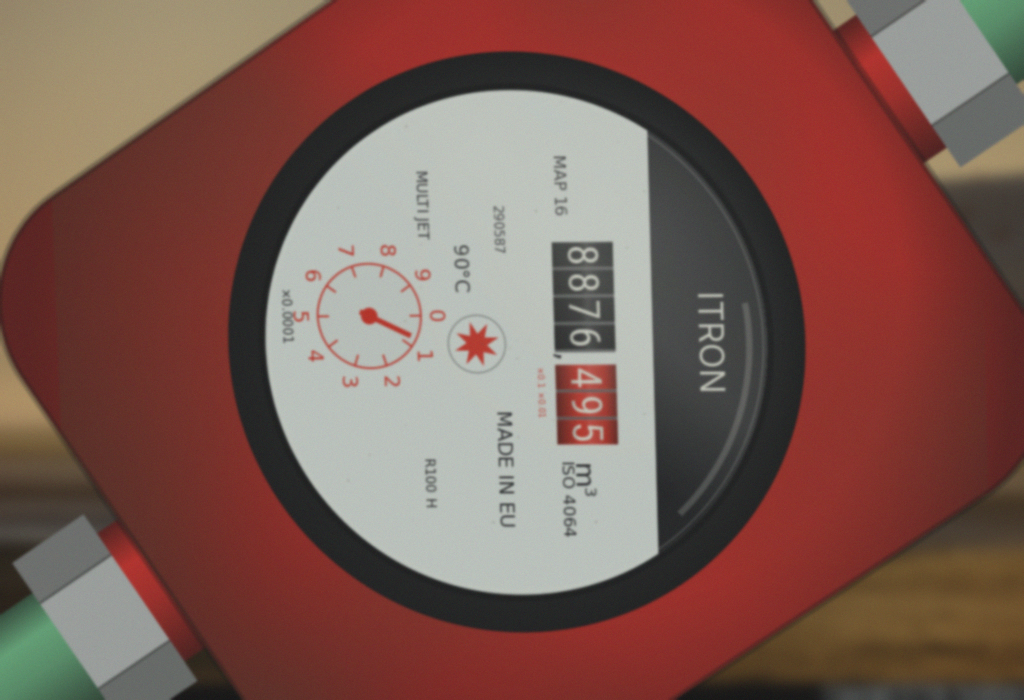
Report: m³ 8876.4950
